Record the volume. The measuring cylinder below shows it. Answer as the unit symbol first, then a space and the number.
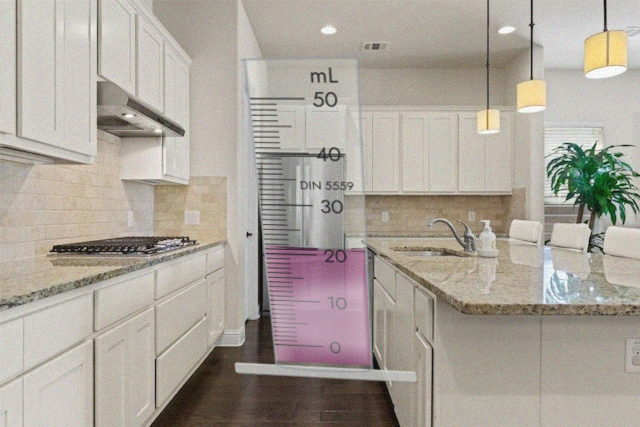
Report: mL 21
